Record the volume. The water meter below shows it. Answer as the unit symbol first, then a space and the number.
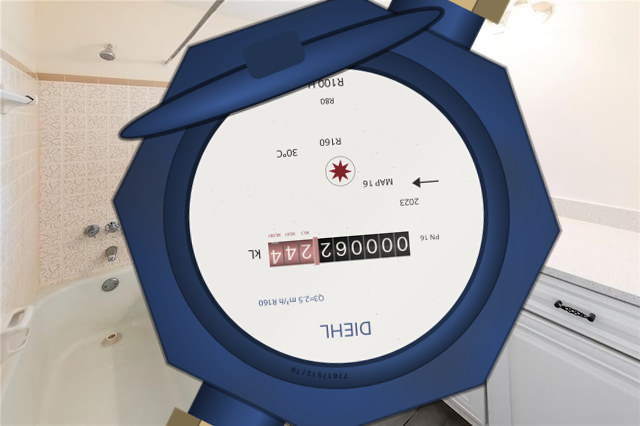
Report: kL 62.244
